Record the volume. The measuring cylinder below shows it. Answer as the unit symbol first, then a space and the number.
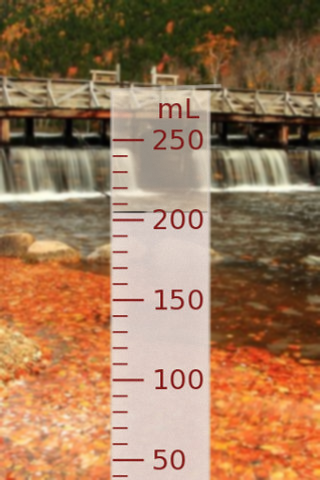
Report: mL 205
